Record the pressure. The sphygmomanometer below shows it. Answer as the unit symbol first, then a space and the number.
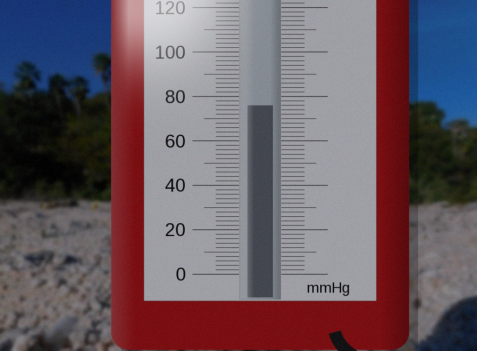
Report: mmHg 76
